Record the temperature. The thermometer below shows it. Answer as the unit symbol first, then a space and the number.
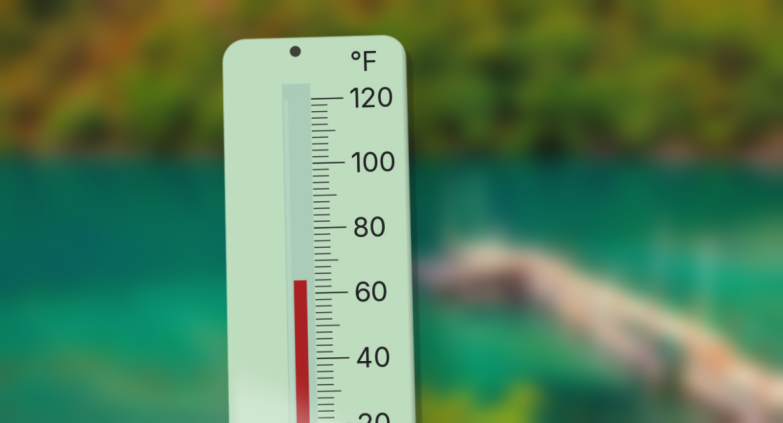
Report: °F 64
